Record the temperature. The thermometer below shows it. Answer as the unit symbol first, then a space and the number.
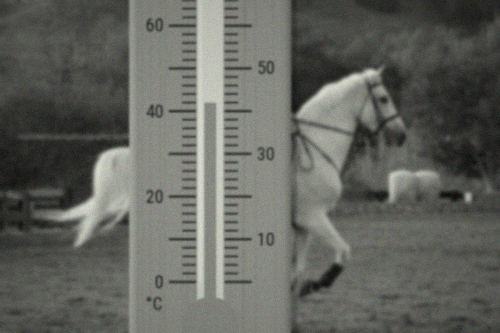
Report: °C 42
